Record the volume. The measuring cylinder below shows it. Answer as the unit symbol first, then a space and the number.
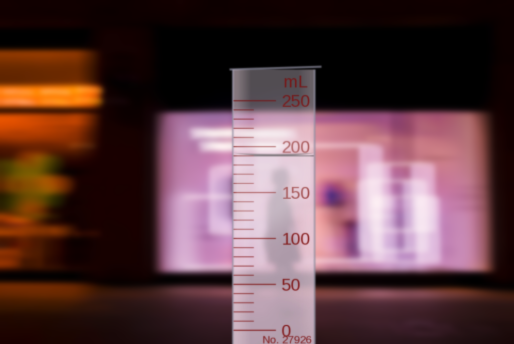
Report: mL 190
